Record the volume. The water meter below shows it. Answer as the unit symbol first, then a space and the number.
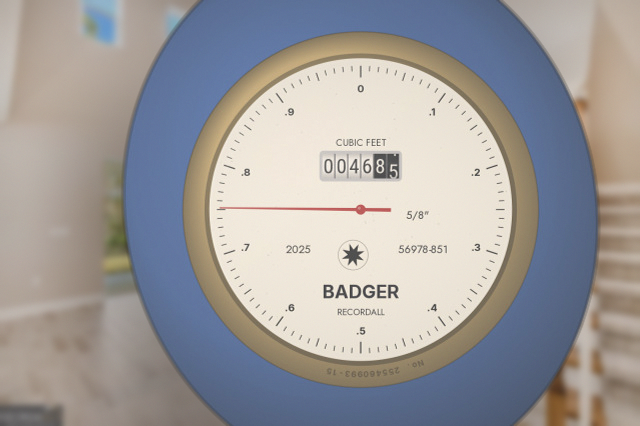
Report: ft³ 4684.75
